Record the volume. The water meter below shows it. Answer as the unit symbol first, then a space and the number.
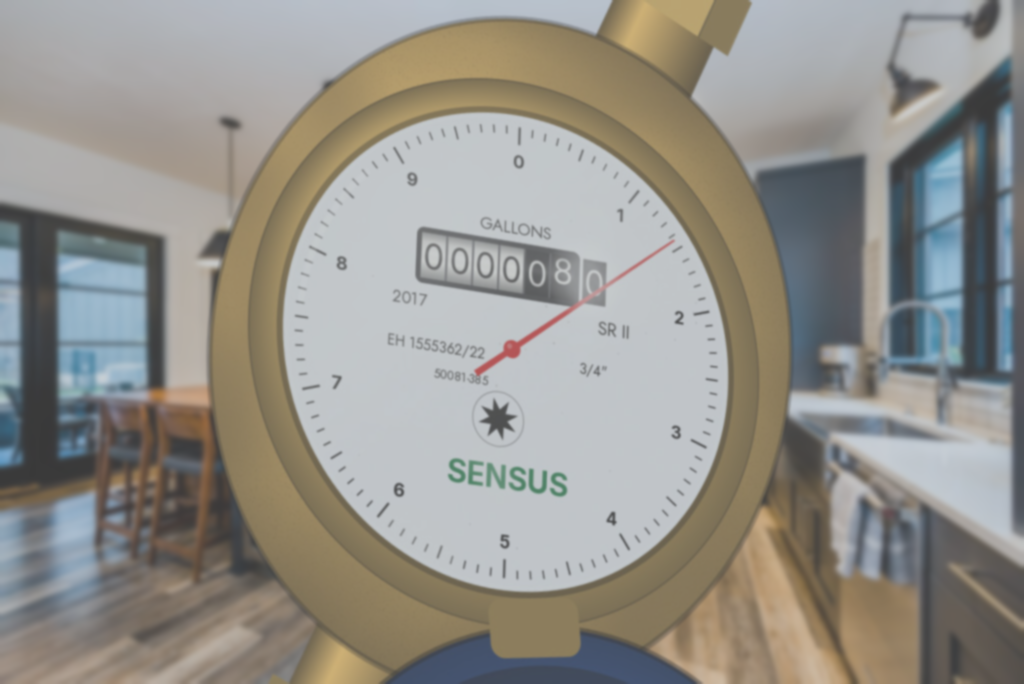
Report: gal 81.4
